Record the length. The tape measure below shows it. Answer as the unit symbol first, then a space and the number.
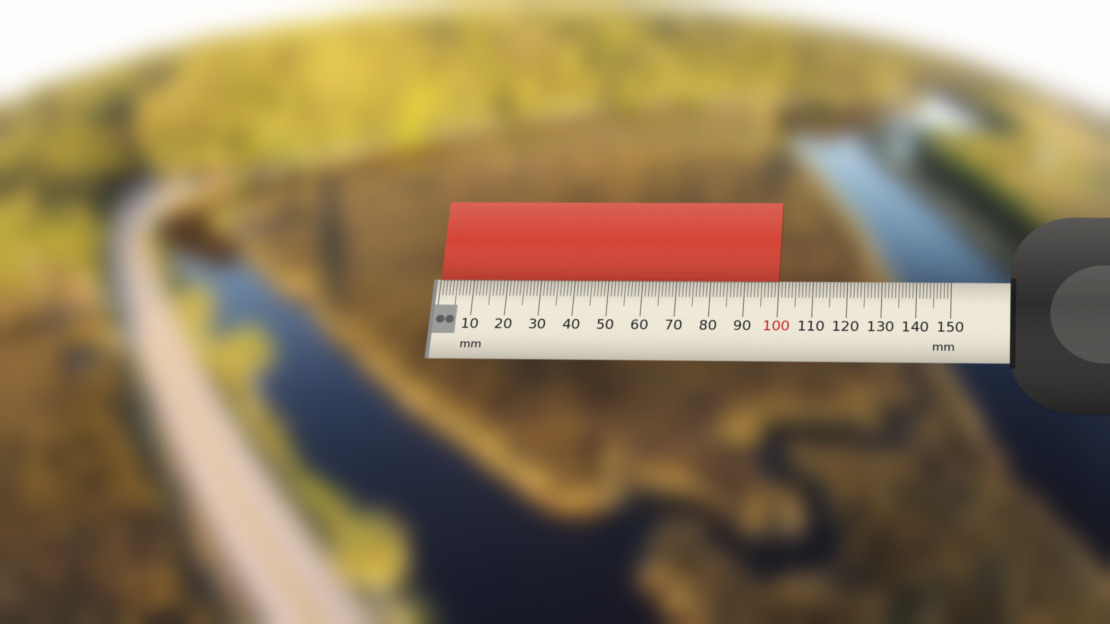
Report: mm 100
